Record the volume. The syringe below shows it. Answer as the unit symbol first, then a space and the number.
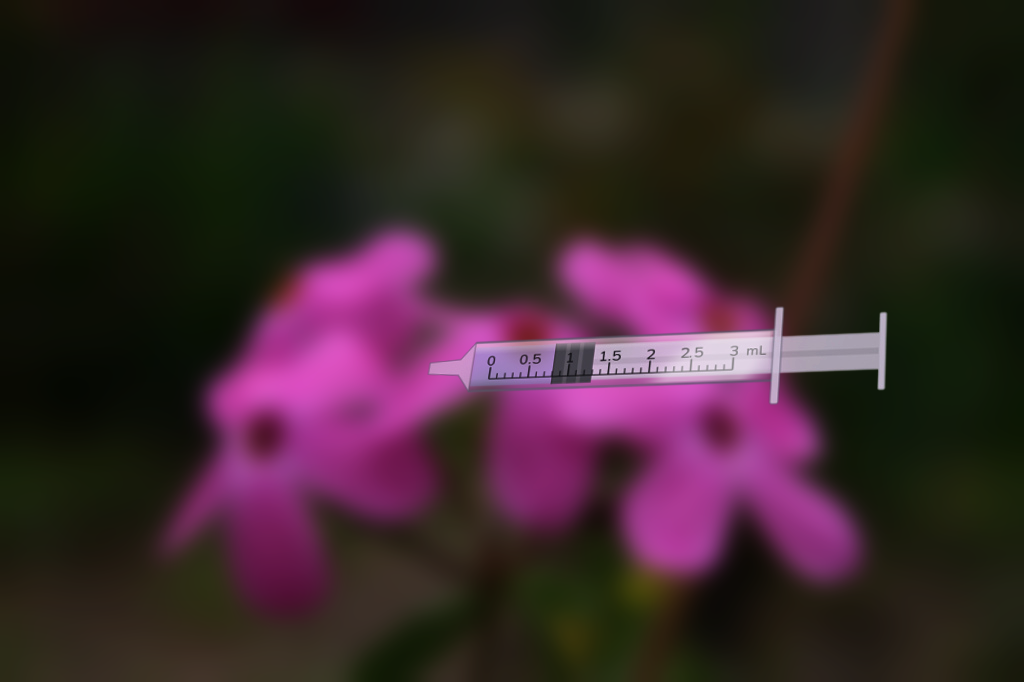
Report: mL 0.8
